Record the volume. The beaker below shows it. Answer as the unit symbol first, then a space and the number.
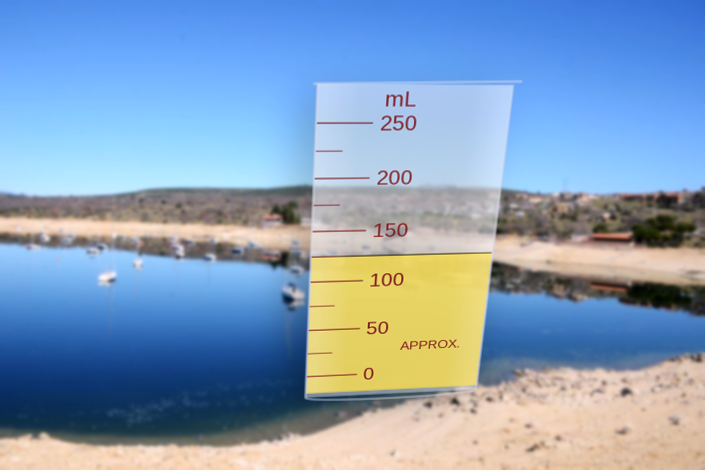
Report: mL 125
